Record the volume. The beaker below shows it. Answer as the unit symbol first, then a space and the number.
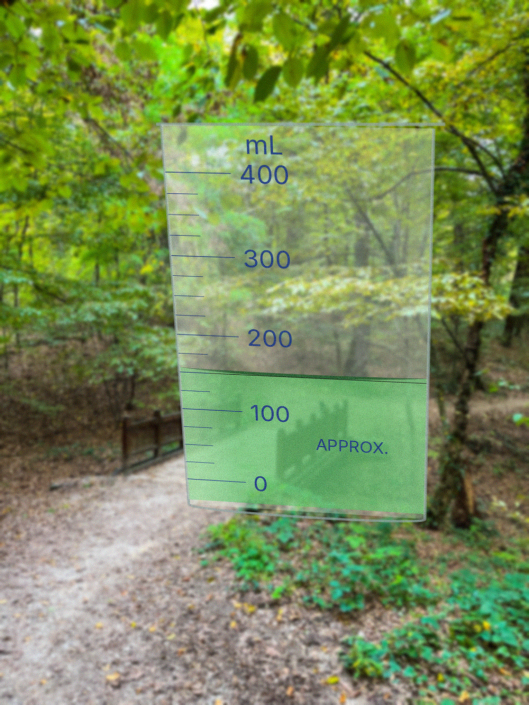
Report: mL 150
